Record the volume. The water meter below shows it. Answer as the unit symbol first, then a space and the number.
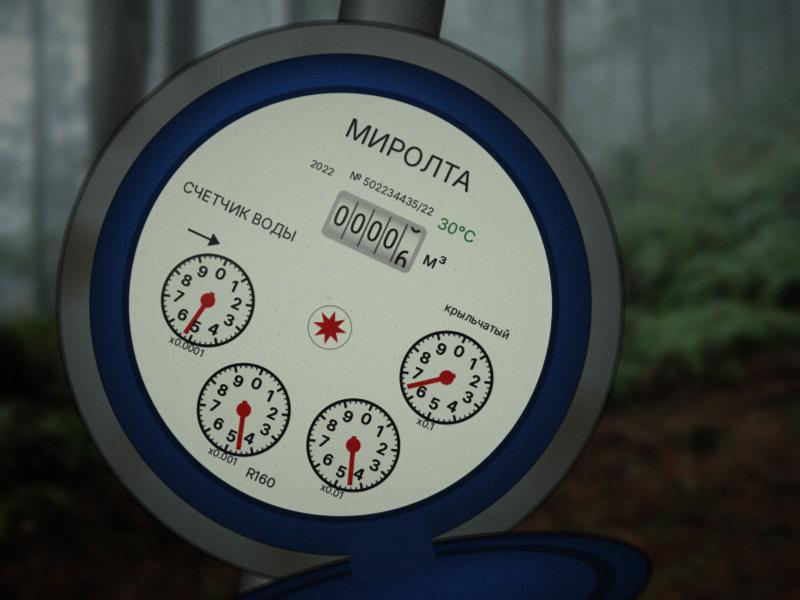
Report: m³ 5.6445
